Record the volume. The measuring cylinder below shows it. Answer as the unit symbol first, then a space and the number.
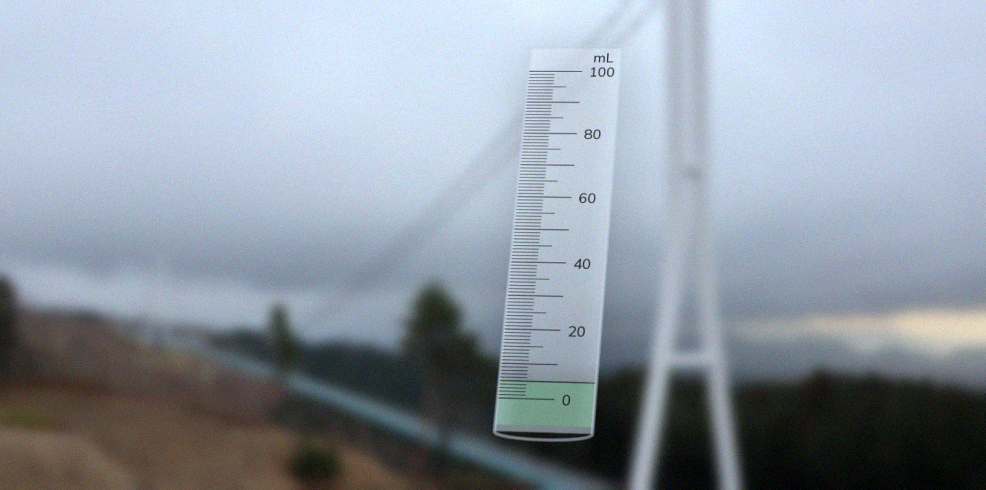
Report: mL 5
